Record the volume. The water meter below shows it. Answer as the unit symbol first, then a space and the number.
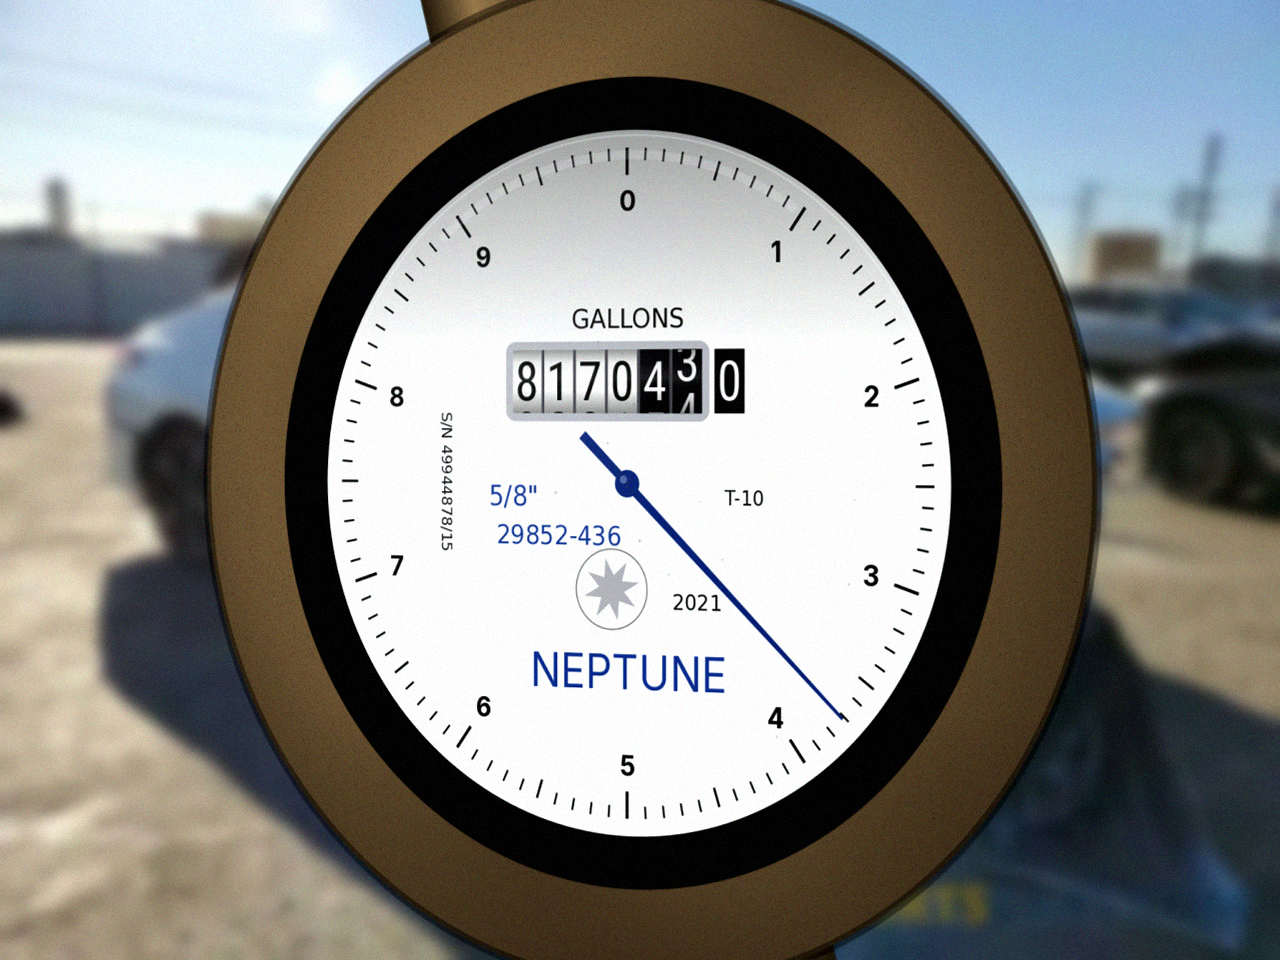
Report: gal 8170433.7
